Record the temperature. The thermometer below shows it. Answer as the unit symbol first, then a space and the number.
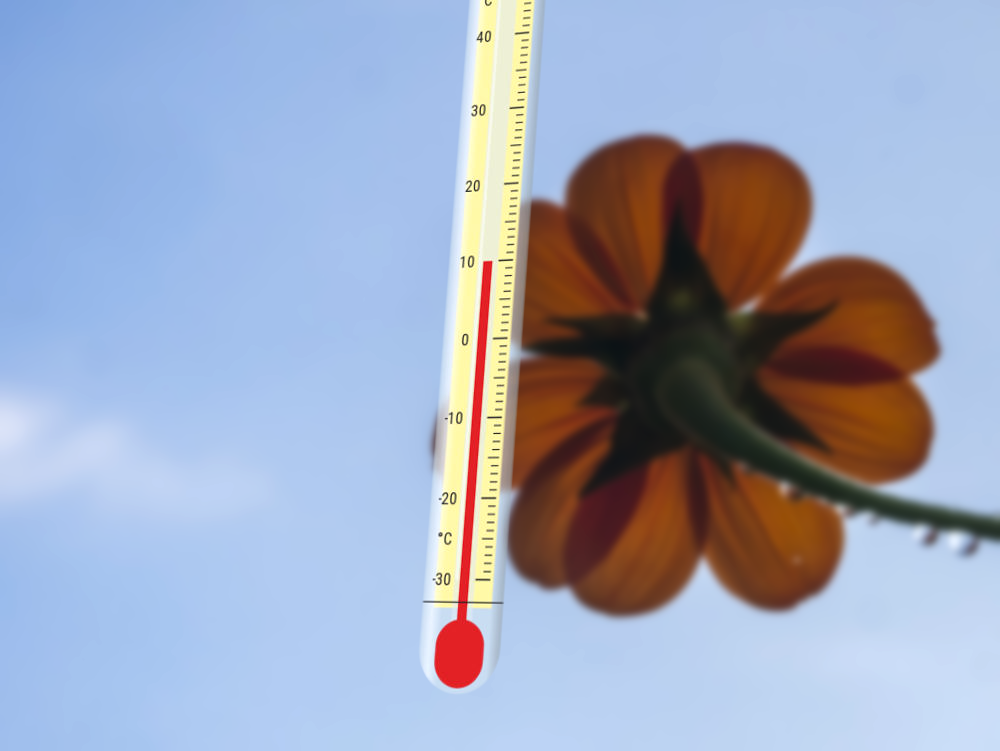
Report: °C 10
